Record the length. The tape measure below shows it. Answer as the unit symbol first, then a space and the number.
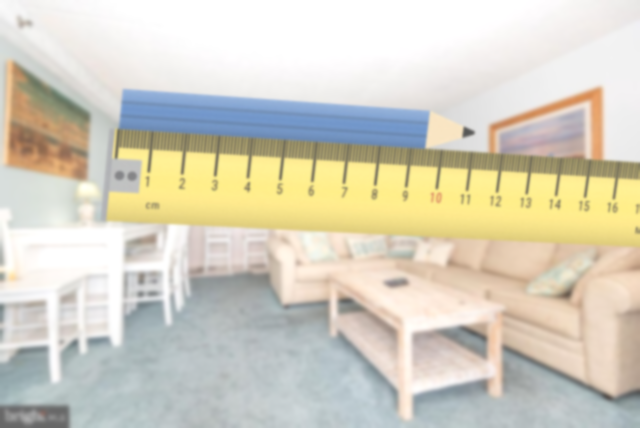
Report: cm 11
